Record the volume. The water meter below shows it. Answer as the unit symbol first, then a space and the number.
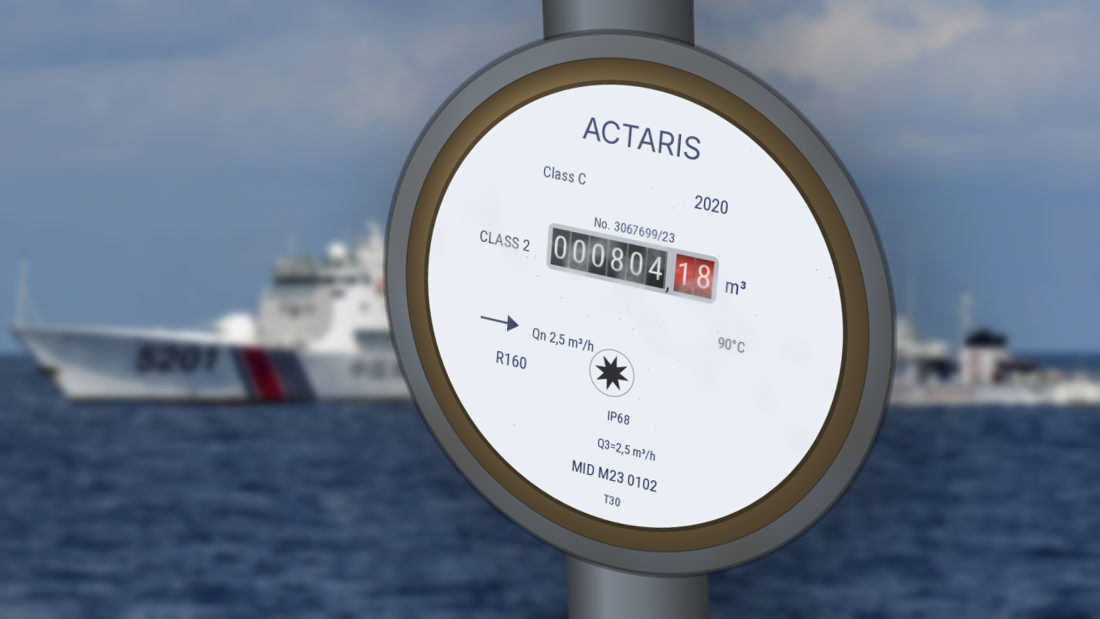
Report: m³ 804.18
